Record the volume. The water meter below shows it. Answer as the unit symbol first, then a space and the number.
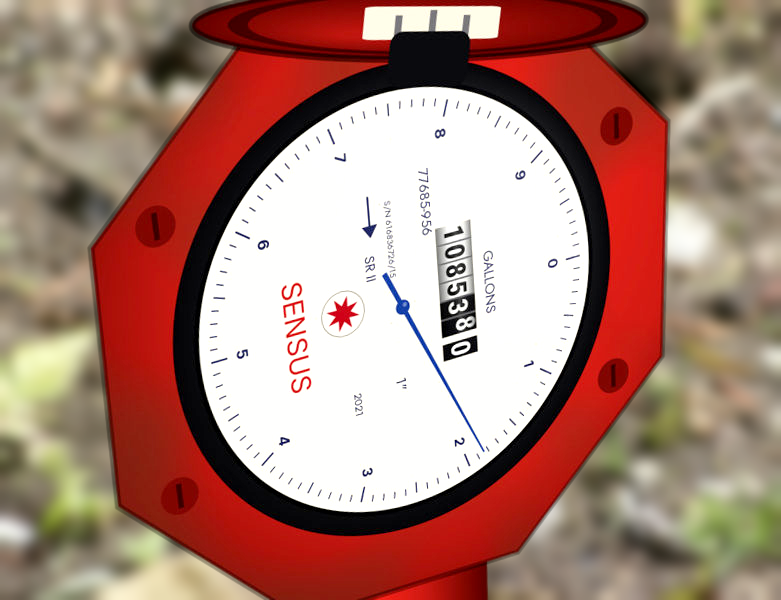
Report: gal 1085381.8
